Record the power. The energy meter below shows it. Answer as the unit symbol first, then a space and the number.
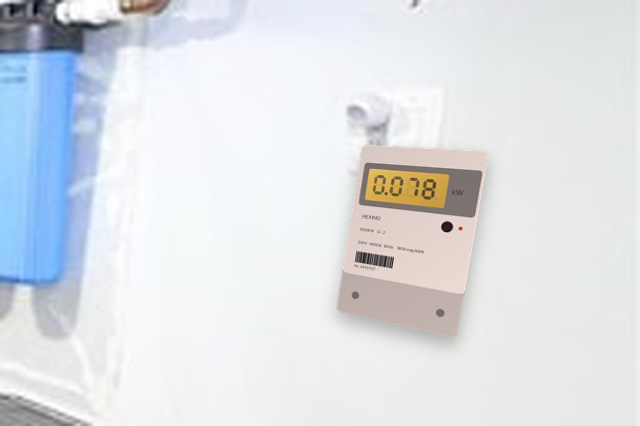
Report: kW 0.078
